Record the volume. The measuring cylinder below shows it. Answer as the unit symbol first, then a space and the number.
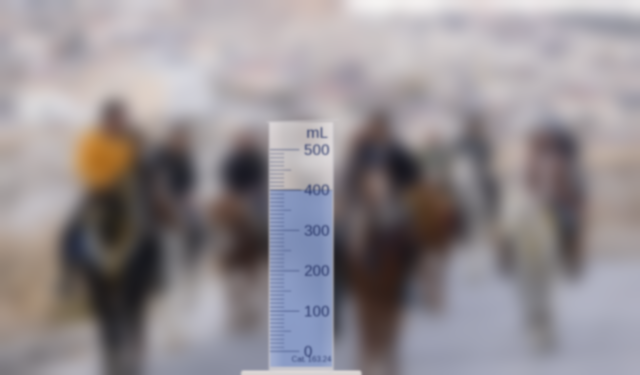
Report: mL 400
